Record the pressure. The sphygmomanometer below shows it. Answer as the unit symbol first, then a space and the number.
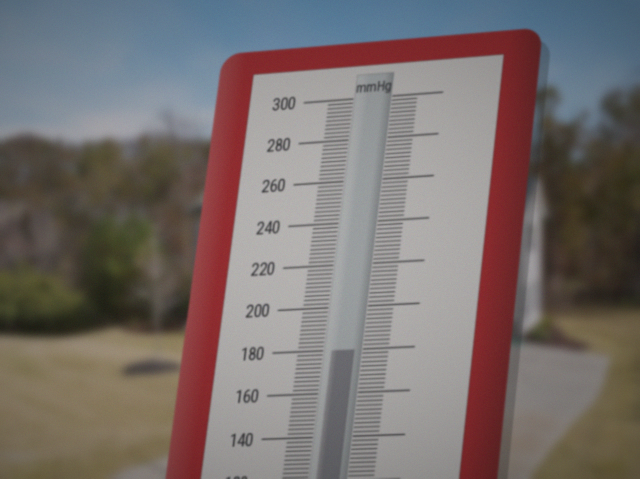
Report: mmHg 180
